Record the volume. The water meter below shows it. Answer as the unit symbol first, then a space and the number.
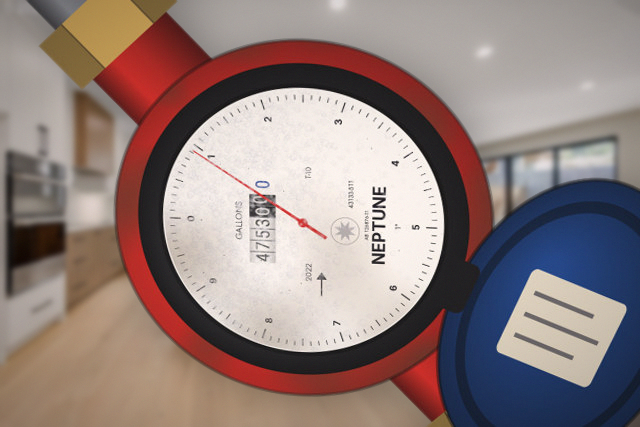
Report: gal 4753000.9
